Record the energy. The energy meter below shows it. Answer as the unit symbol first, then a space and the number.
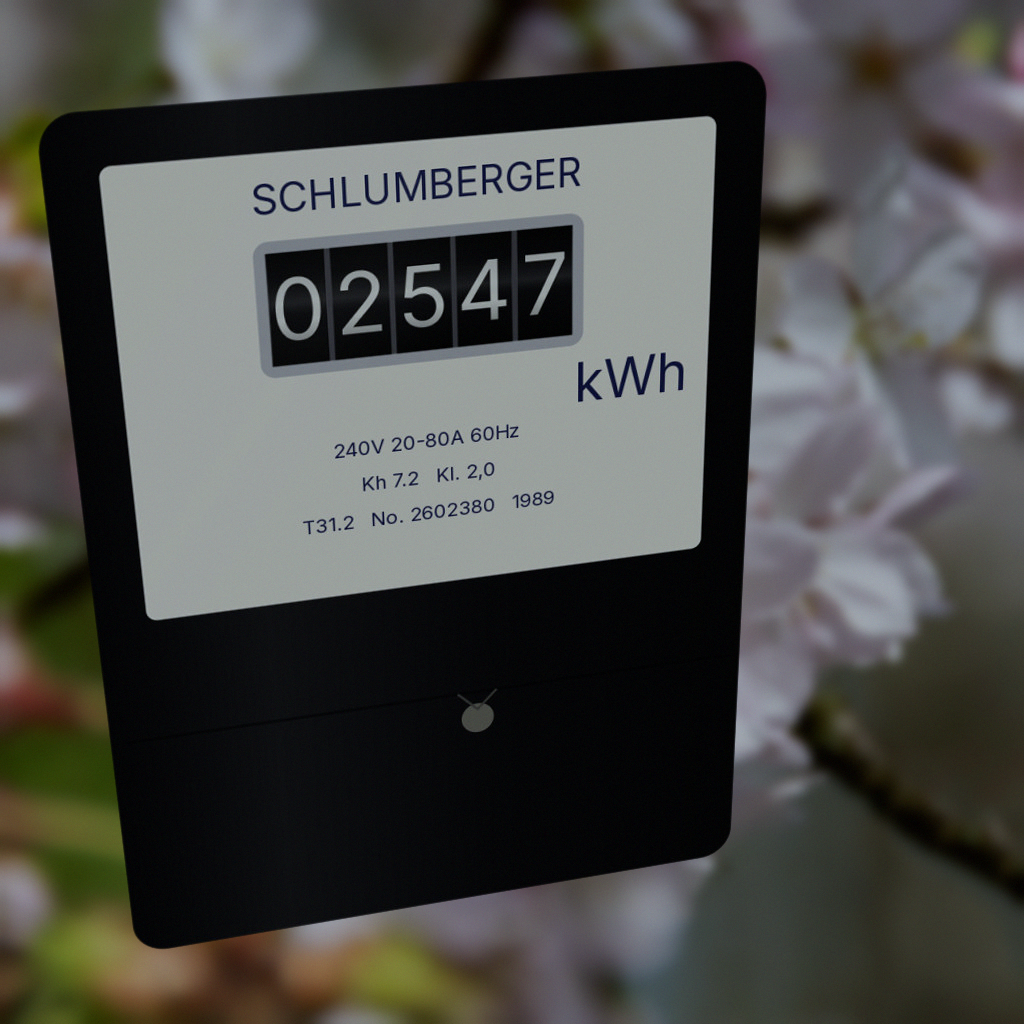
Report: kWh 2547
